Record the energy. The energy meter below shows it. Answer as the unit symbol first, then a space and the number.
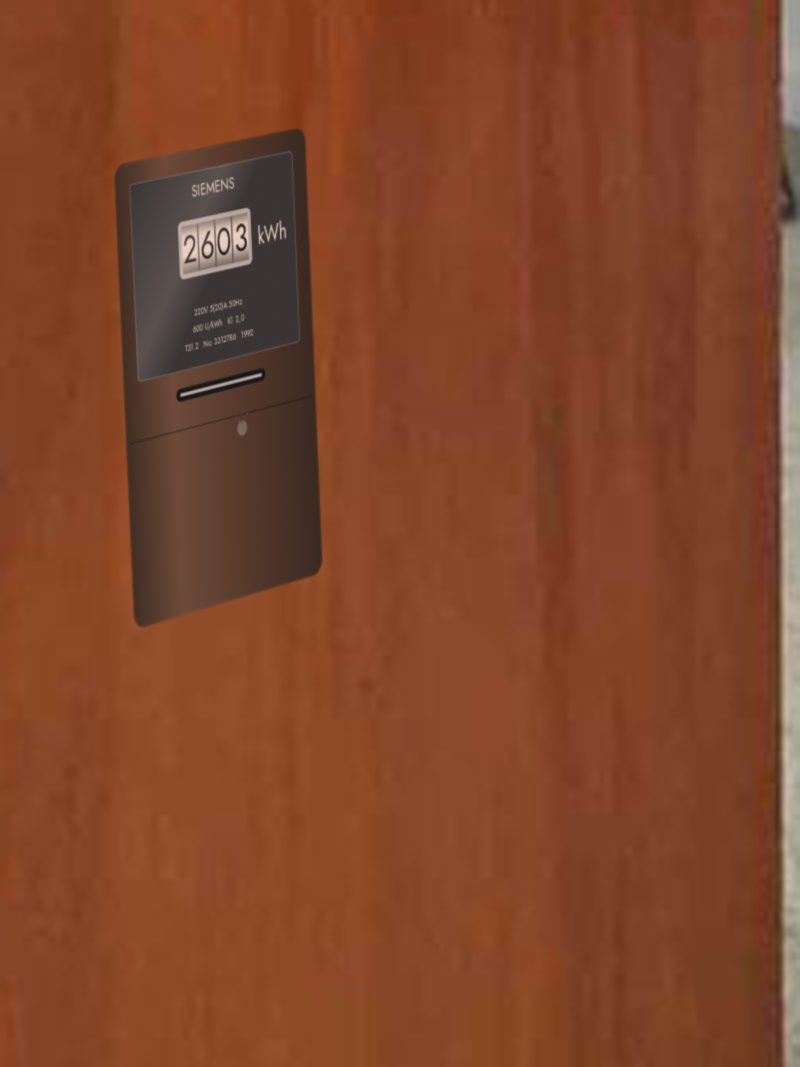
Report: kWh 2603
